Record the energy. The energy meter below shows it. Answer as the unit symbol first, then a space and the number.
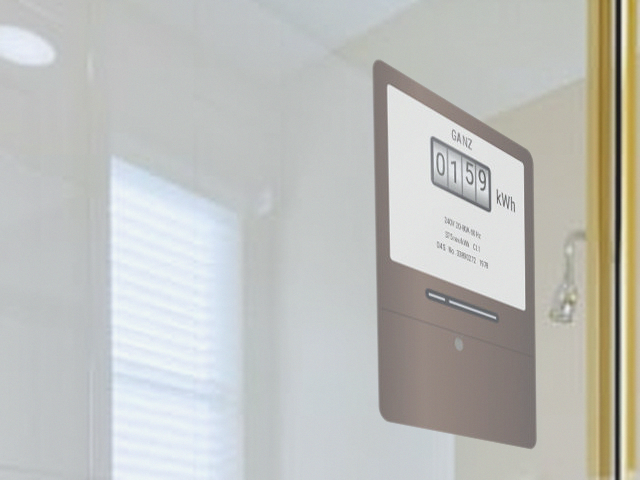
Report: kWh 159
